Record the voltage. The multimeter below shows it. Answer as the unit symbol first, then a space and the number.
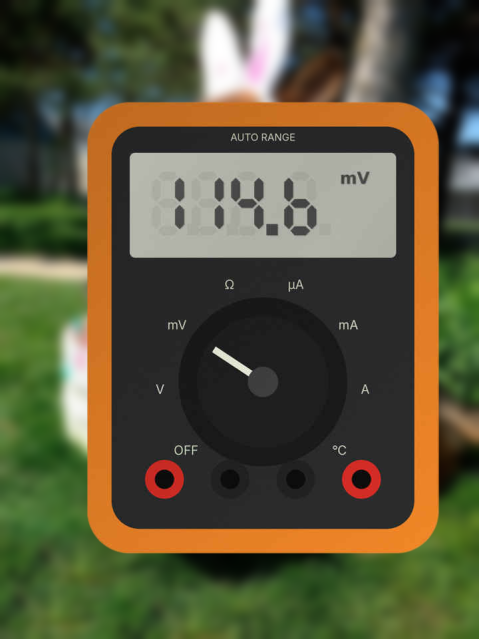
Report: mV 114.6
